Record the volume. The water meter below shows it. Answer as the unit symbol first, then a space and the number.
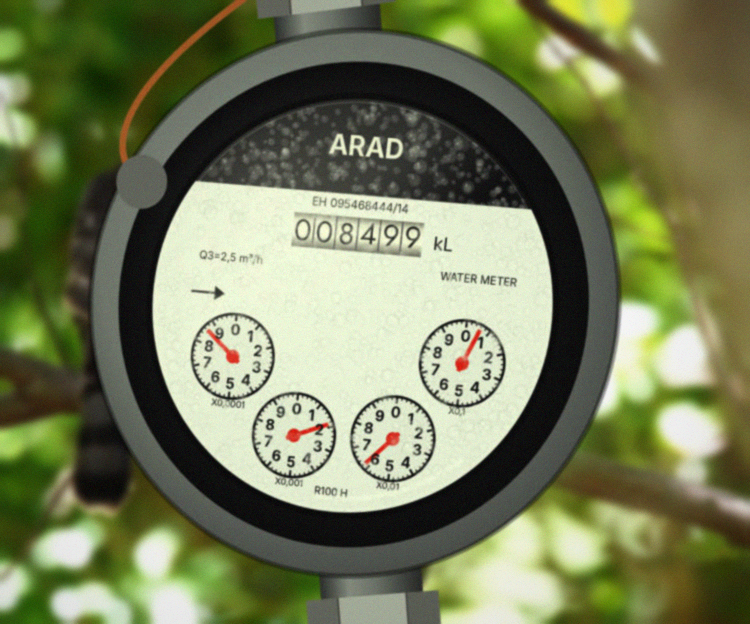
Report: kL 8499.0618
